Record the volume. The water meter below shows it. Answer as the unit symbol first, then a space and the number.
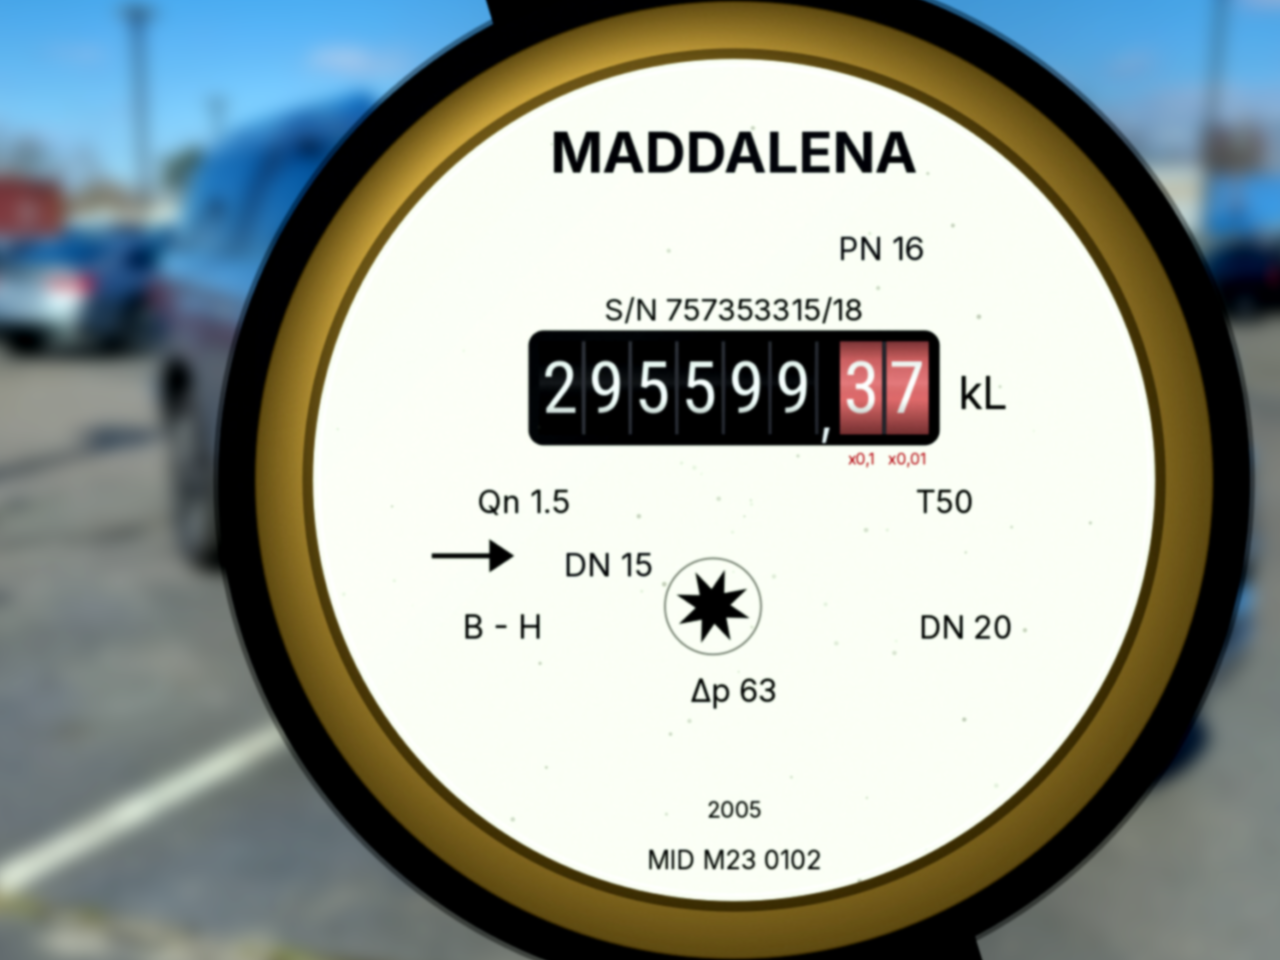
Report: kL 295599.37
